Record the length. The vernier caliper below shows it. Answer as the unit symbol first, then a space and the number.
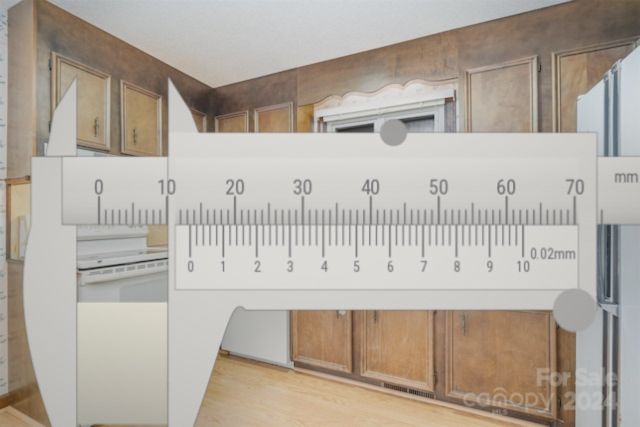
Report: mm 13.4
